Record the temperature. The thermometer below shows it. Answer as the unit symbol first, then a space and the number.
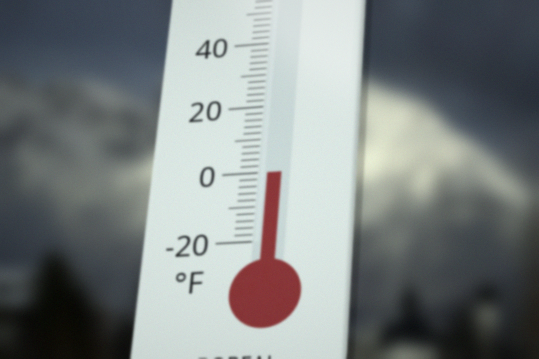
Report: °F 0
